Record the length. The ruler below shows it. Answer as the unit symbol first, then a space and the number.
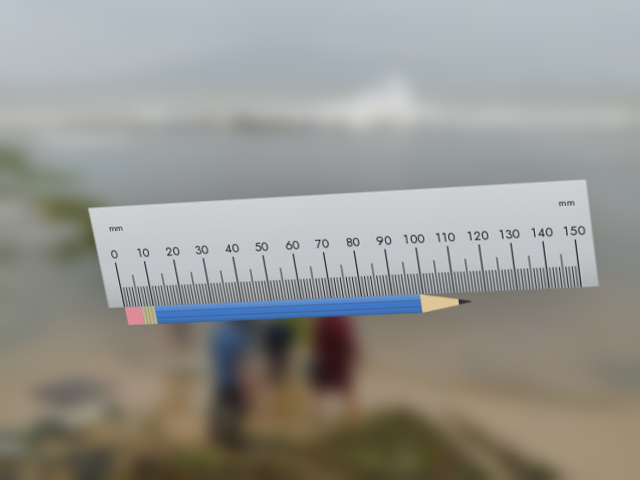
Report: mm 115
